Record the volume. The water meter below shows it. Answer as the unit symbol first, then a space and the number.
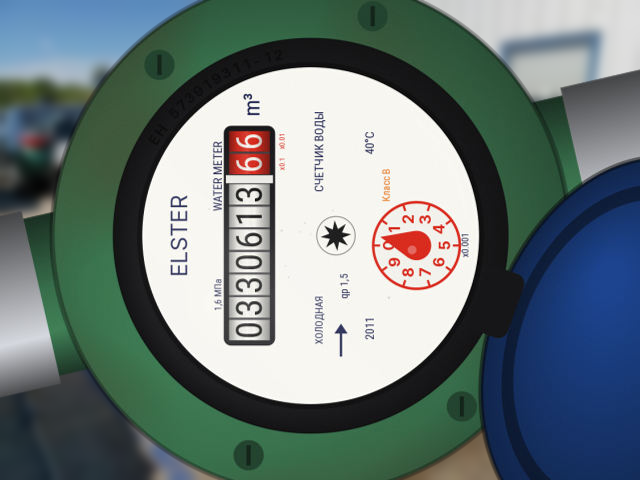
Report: m³ 330613.660
